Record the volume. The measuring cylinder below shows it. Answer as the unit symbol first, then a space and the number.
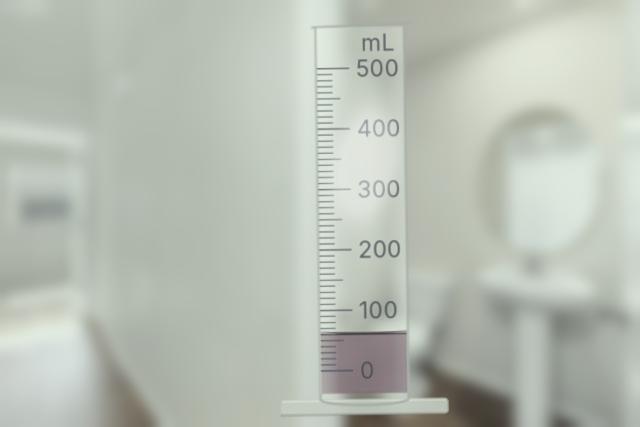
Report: mL 60
